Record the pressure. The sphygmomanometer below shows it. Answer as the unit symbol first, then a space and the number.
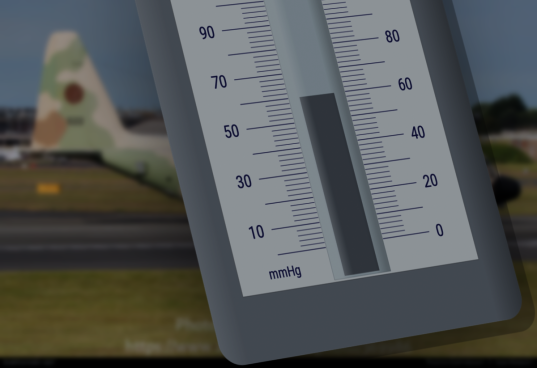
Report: mmHg 60
